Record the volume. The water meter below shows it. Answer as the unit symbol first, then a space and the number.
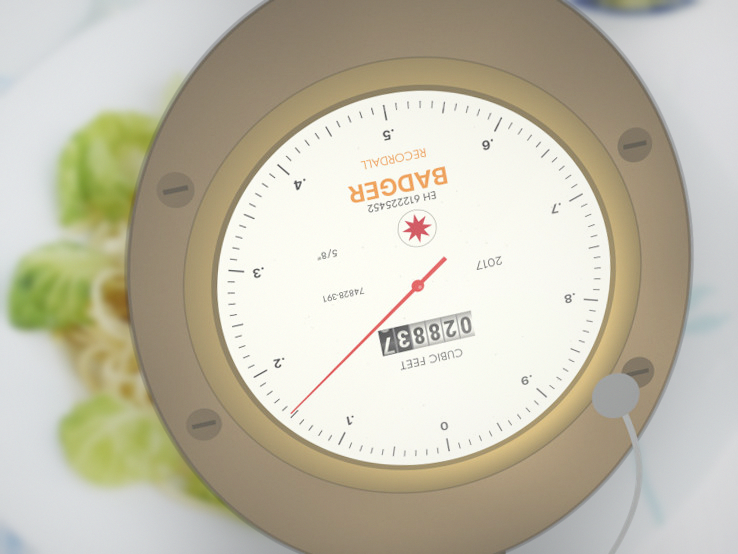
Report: ft³ 28837.15
